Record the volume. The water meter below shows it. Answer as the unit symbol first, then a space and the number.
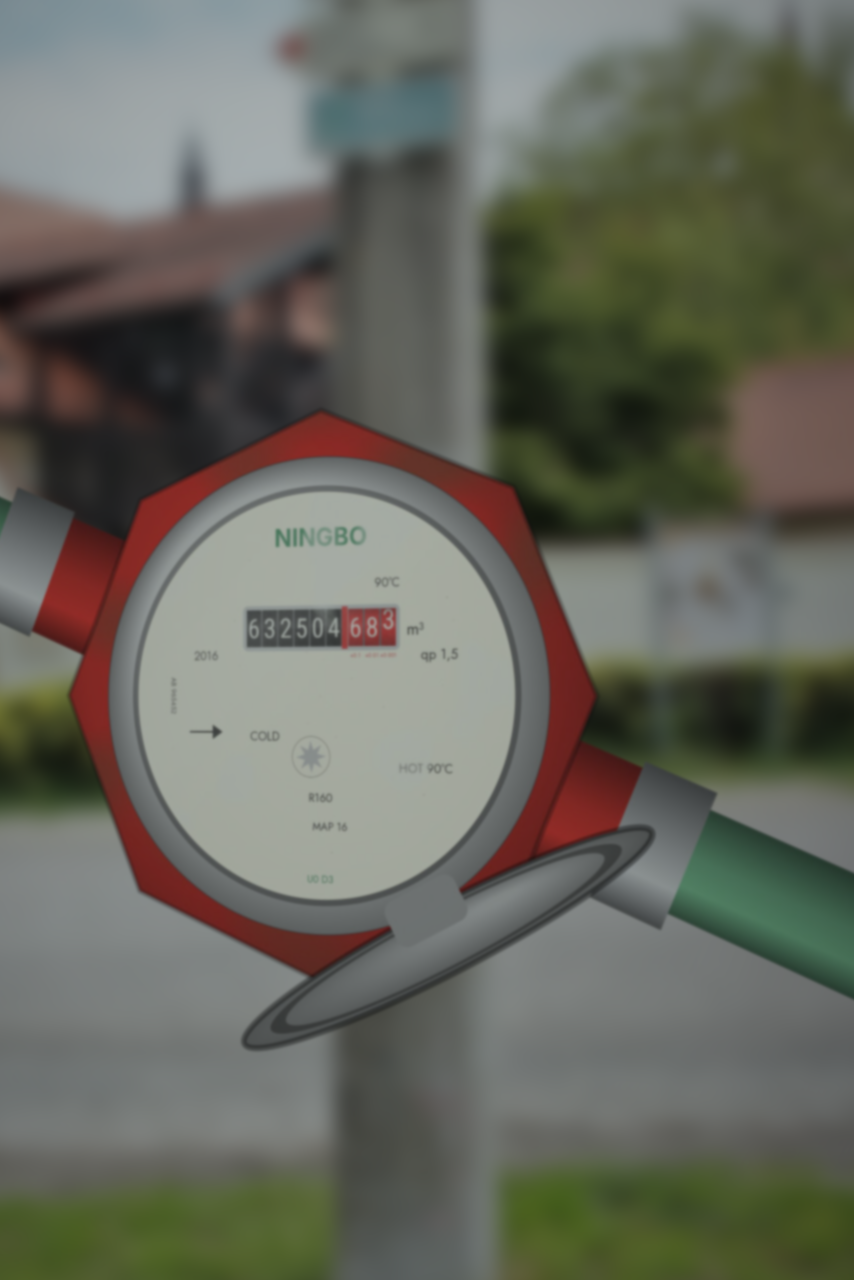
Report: m³ 632504.683
